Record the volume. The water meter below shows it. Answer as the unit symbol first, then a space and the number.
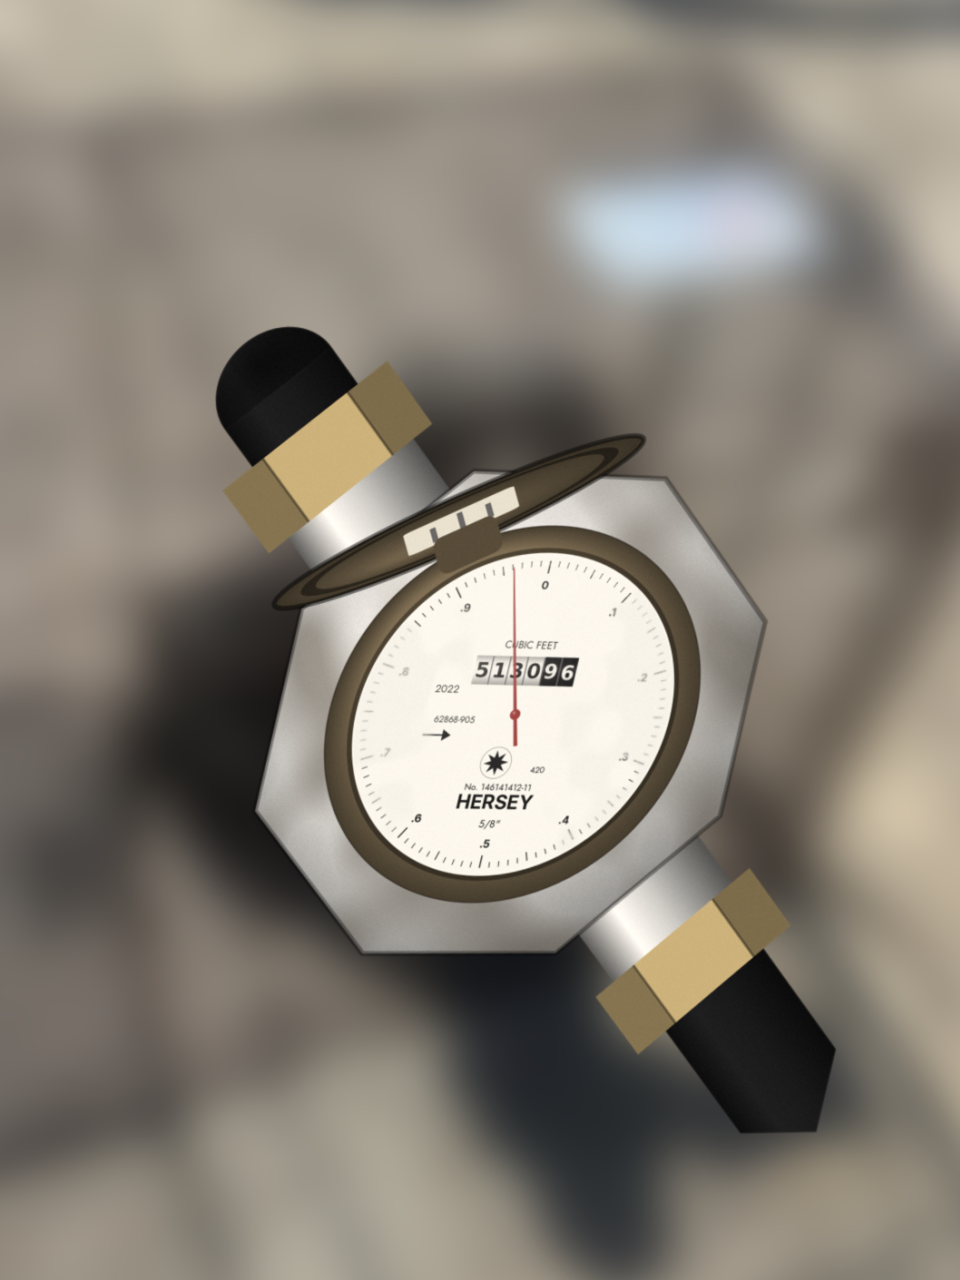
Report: ft³ 513095.96
